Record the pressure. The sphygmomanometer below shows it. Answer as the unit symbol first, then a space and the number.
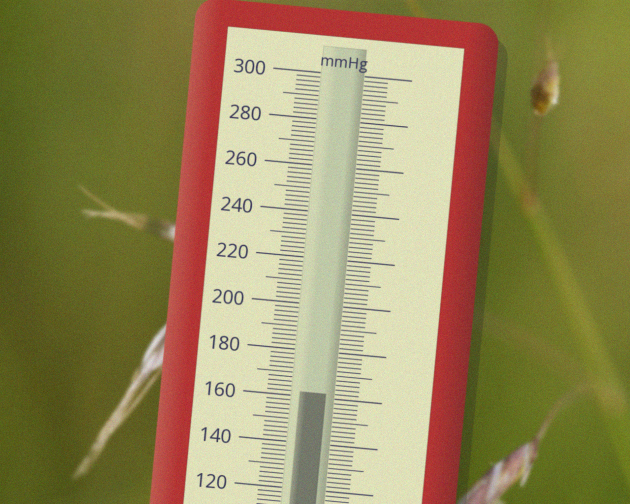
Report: mmHg 162
